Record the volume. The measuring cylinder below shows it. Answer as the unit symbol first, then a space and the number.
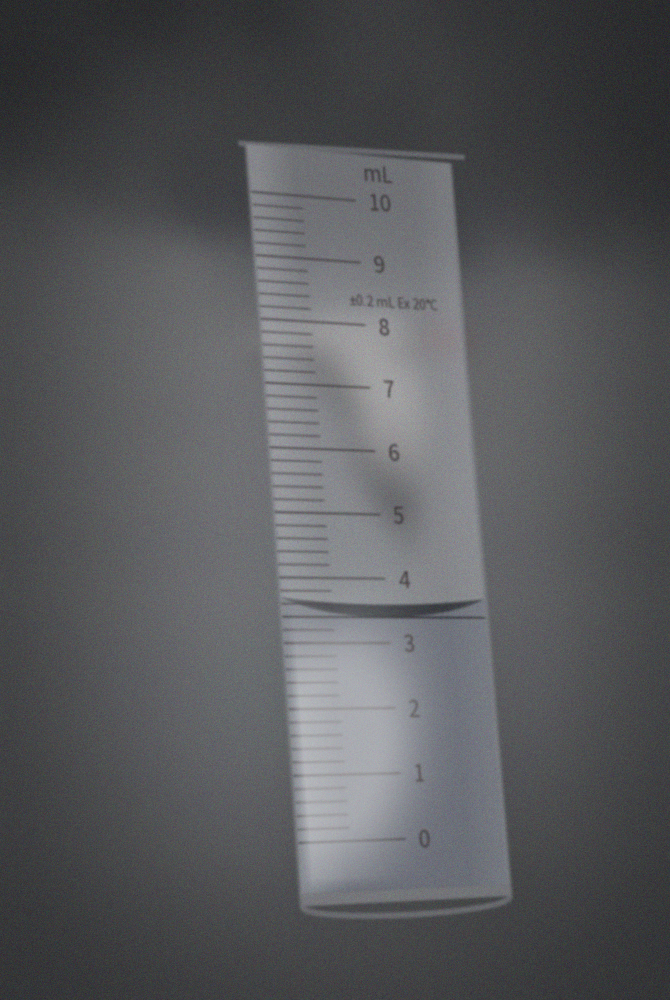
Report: mL 3.4
